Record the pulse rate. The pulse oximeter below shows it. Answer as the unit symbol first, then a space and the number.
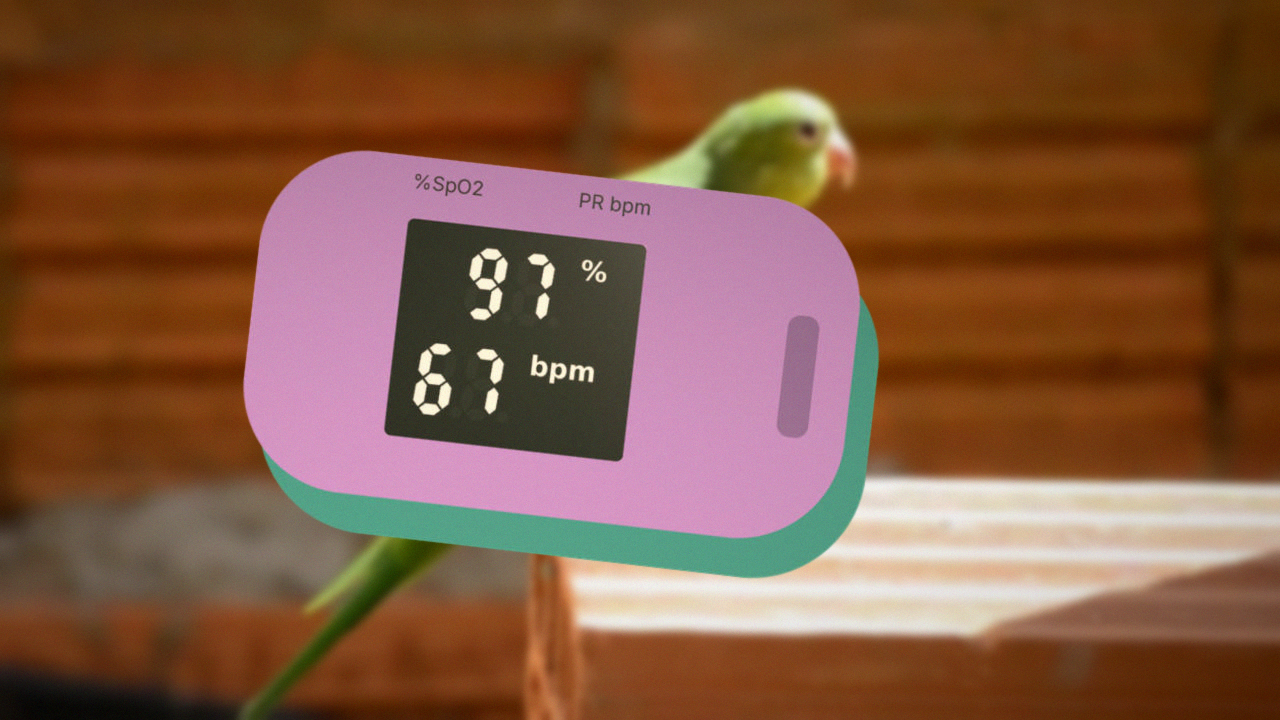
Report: bpm 67
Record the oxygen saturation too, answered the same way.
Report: % 97
